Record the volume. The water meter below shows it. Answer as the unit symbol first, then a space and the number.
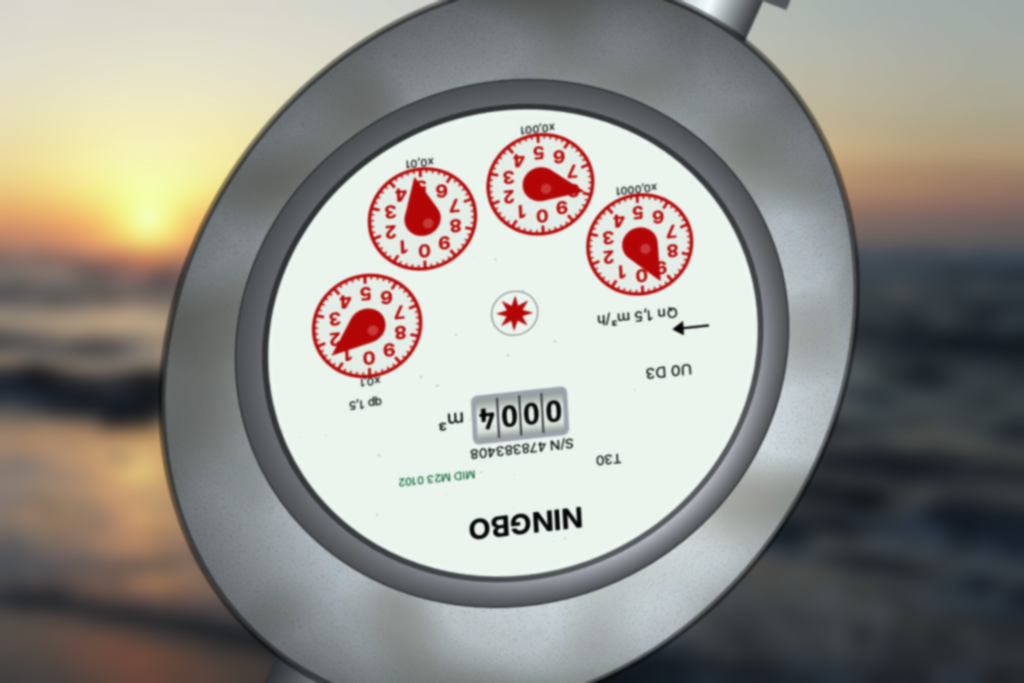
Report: m³ 4.1479
